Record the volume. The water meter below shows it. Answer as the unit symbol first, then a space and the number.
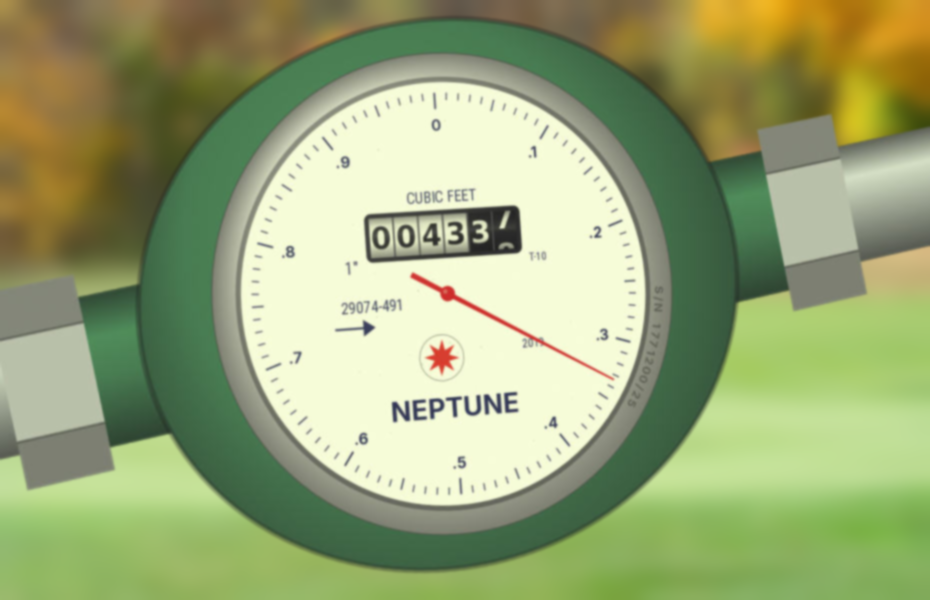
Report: ft³ 4337.33
